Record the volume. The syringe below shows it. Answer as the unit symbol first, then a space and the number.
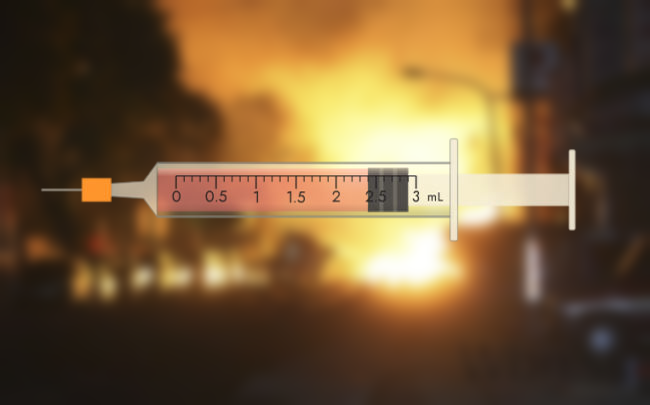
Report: mL 2.4
